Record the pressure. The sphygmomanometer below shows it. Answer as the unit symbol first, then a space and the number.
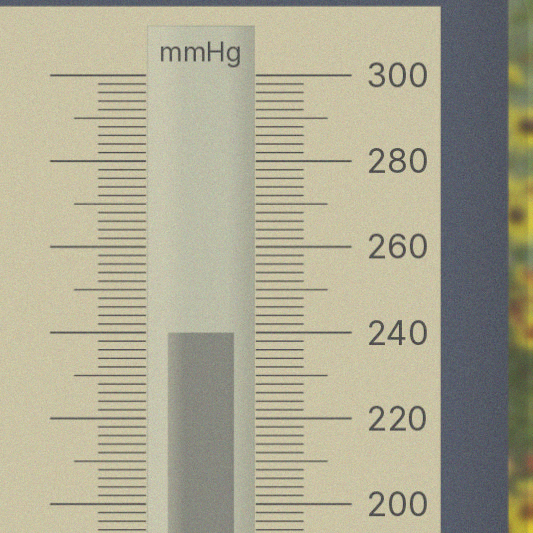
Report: mmHg 240
